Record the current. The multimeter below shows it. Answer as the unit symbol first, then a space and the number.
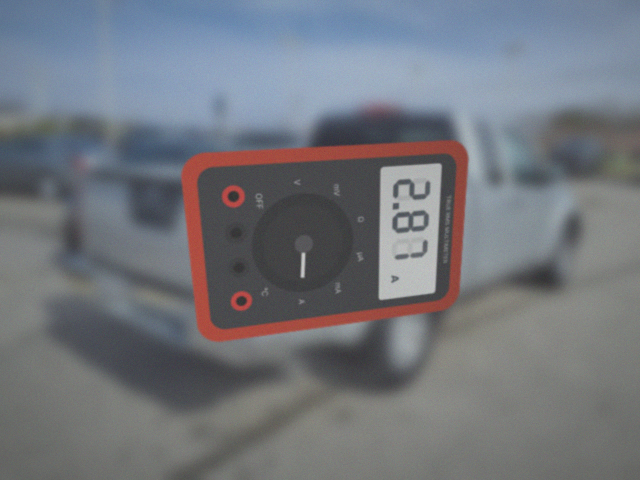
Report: A 2.87
